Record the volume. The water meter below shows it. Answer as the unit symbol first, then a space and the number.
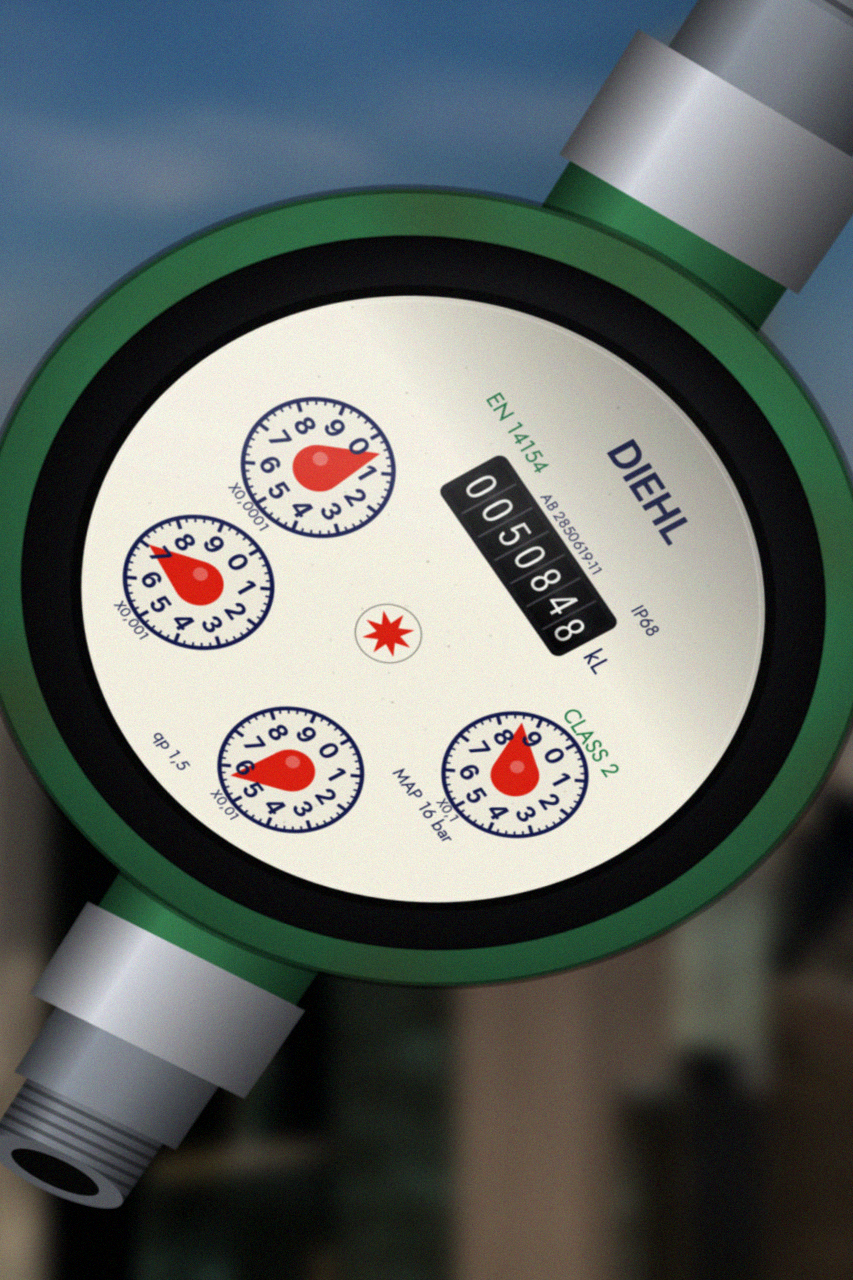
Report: kL 50847.8570
